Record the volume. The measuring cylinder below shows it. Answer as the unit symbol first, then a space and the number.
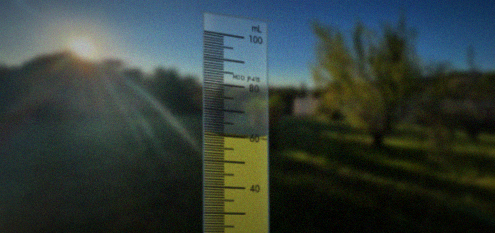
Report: mL 60
